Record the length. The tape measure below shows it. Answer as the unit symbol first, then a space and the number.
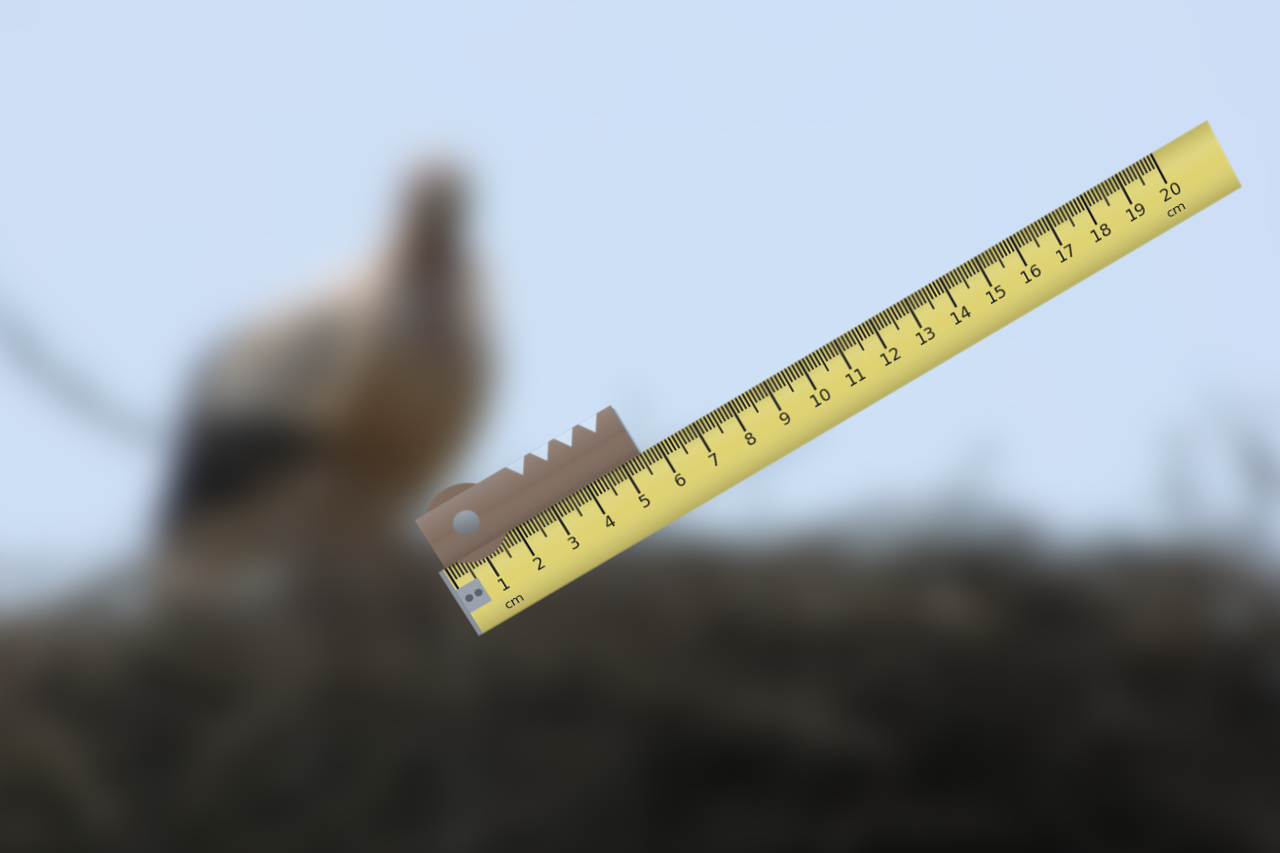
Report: cm 5.5
